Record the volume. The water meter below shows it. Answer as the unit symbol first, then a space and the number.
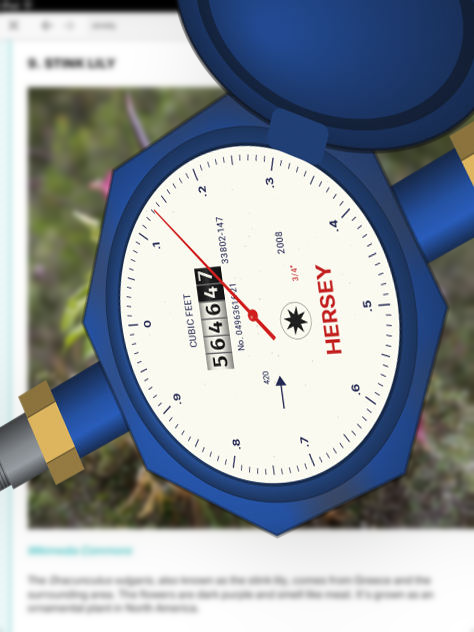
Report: ft³ 564647.13
